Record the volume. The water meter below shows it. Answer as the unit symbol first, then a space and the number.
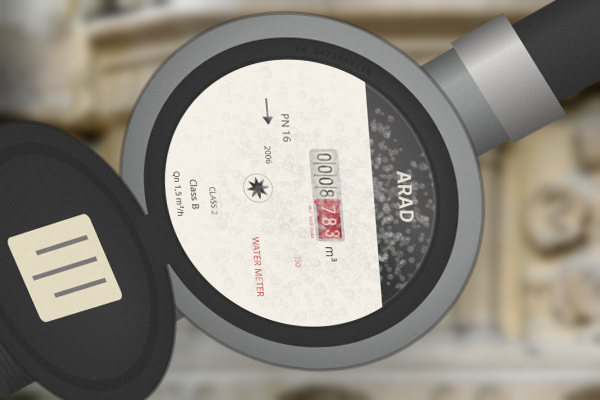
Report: m³ 8.783
